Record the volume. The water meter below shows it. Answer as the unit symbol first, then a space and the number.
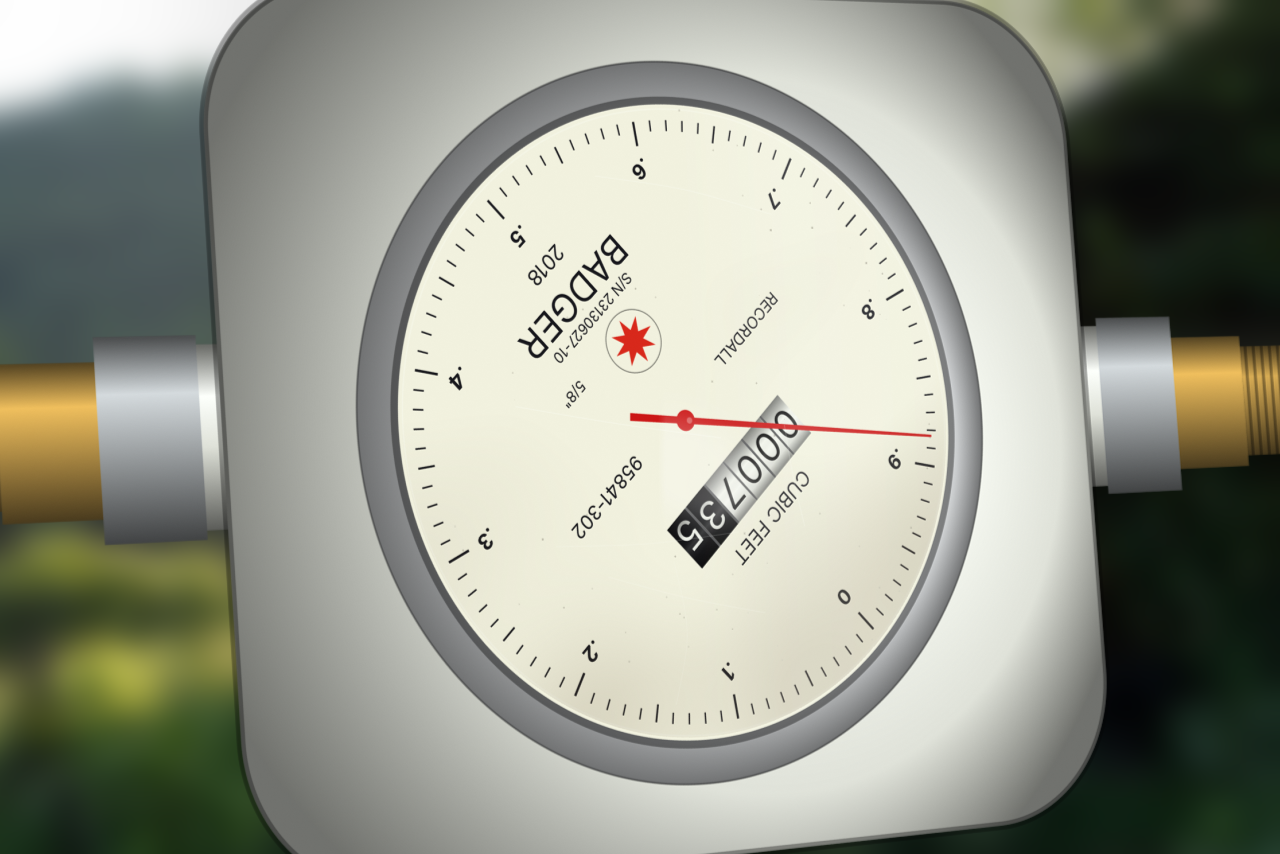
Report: ft³ 734.88
